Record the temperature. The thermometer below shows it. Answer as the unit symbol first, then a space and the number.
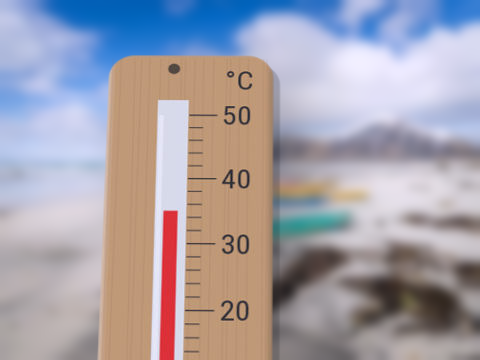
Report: °C 35
